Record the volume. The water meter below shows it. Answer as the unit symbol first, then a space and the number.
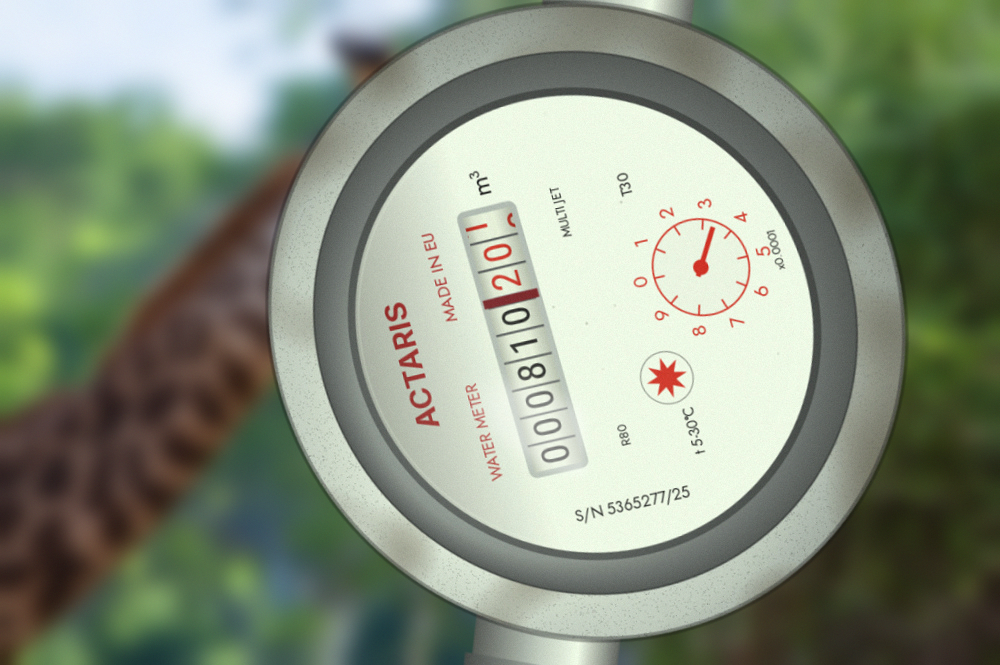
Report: m³ 810.2013
